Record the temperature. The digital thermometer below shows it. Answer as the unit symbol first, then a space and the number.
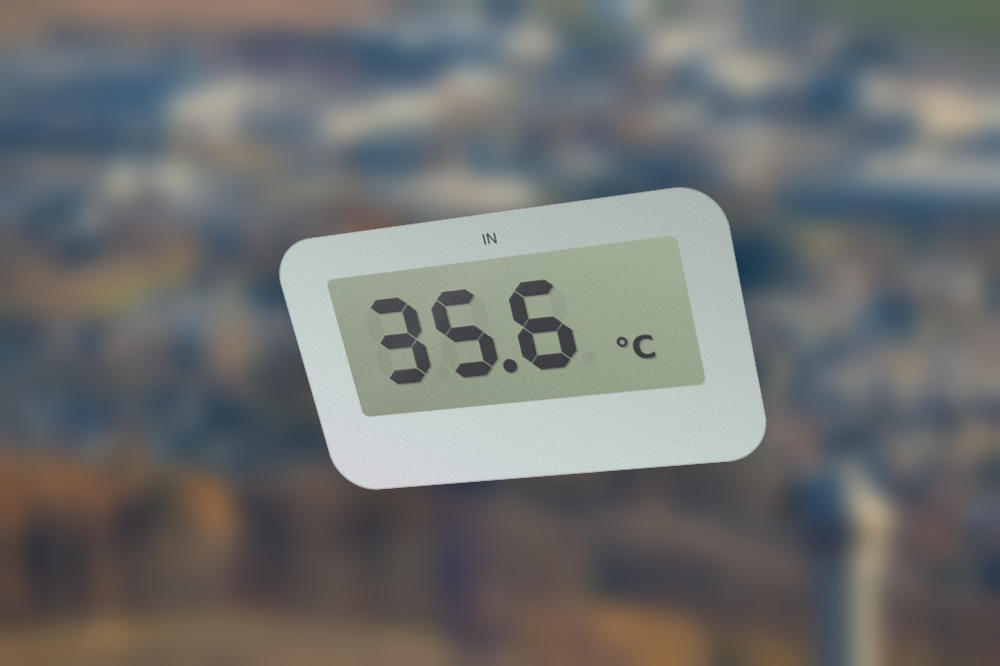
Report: °C 35.6
